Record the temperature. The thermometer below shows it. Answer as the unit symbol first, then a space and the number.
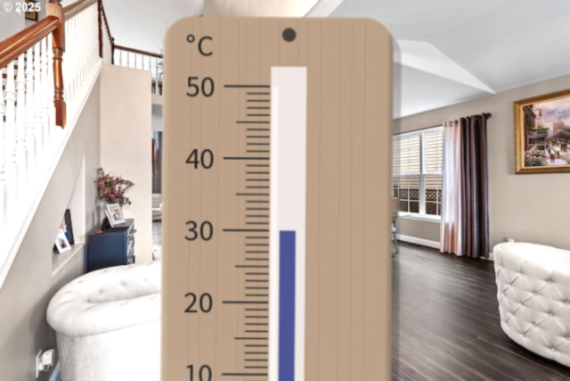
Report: °C 30
